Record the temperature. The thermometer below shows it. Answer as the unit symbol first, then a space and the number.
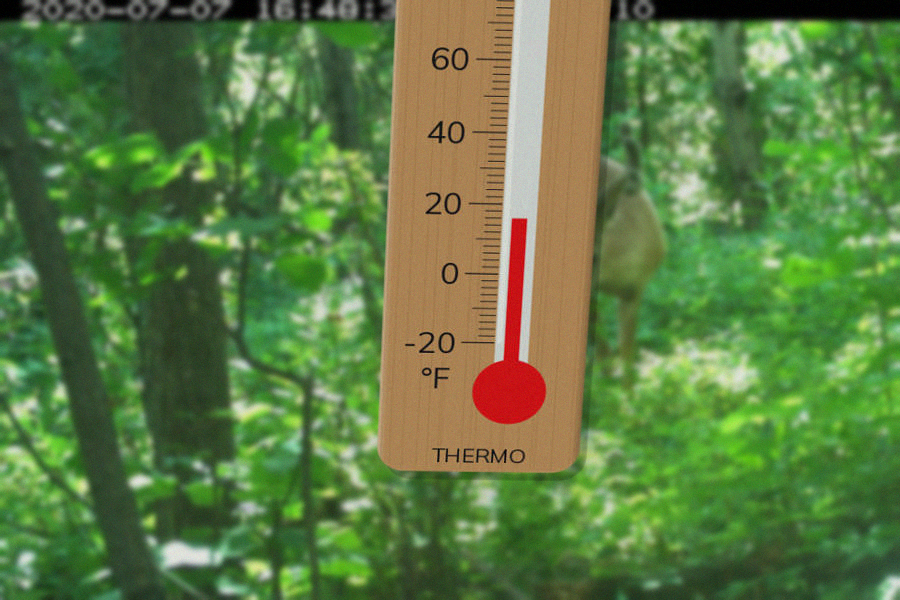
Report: °F 16
